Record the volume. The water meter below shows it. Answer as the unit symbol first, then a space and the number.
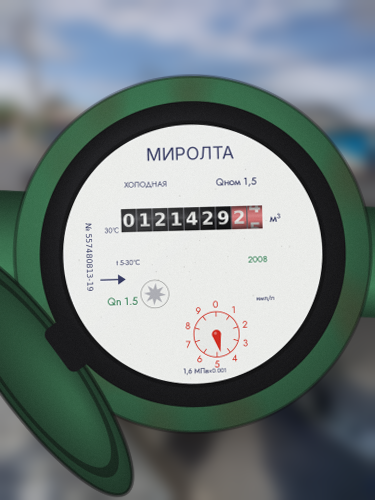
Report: m³ 121429.244
